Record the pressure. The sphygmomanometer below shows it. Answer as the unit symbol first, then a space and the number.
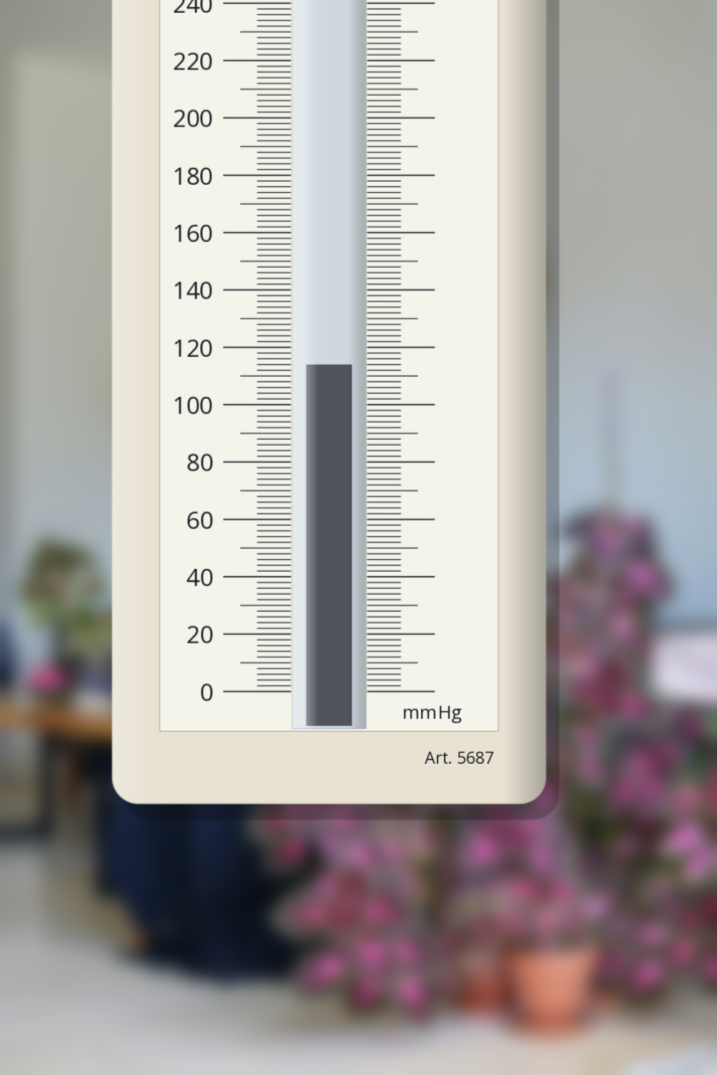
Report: mmHg 114
